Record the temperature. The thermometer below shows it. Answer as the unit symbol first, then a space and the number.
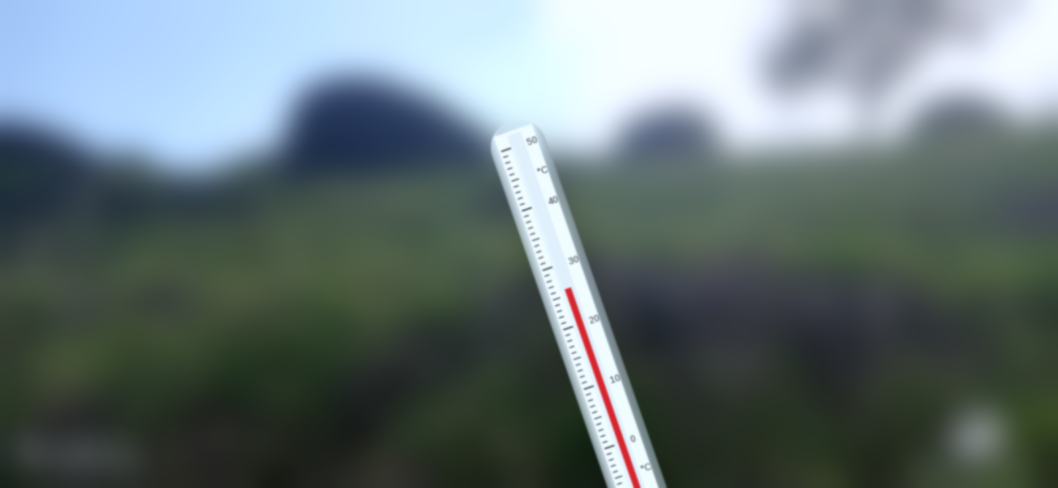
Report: °C 26
